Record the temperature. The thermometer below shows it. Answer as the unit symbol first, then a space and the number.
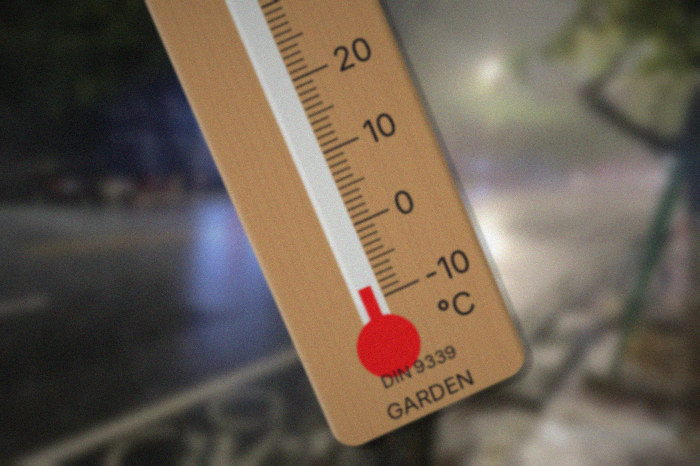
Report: °C -8
